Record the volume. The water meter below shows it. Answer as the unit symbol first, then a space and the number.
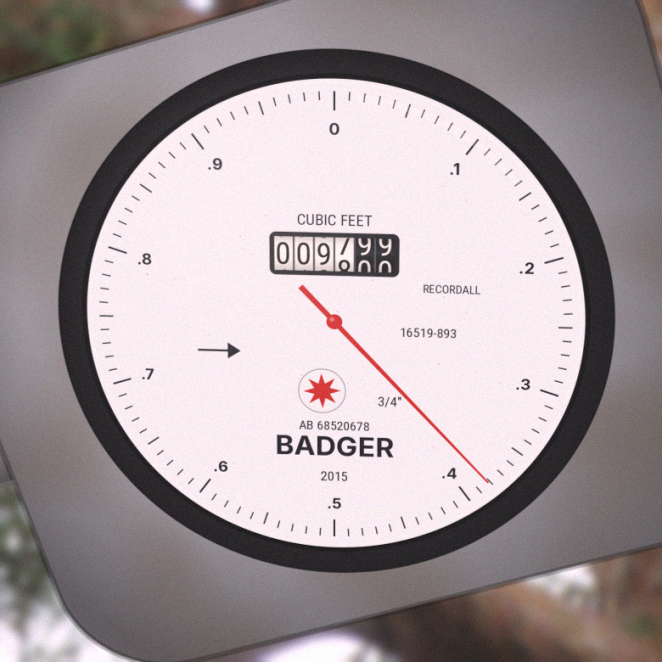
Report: ft³ 9799.38
